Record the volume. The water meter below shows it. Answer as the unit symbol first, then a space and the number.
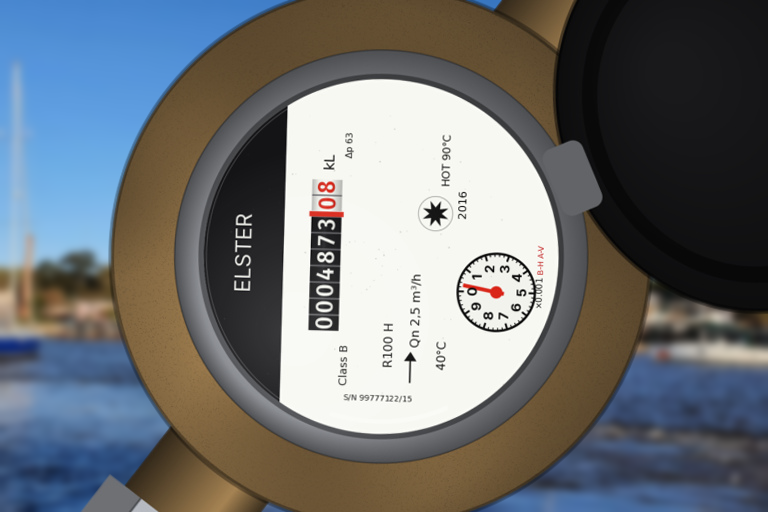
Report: kL 4873.080
